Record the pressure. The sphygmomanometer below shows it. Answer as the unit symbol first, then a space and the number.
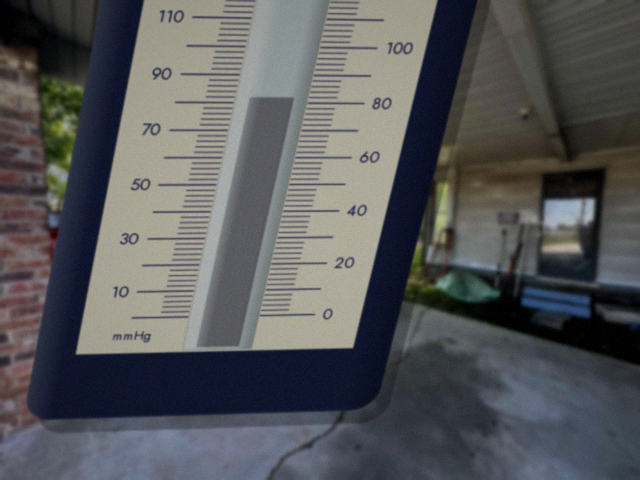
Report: mmHg 82
